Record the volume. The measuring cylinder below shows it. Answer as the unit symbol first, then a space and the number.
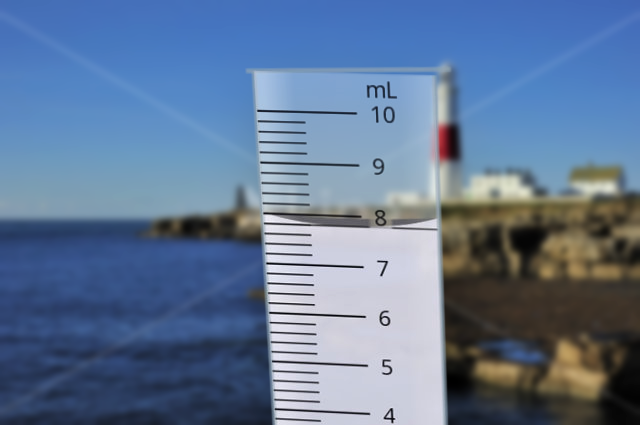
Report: mL 7.8
